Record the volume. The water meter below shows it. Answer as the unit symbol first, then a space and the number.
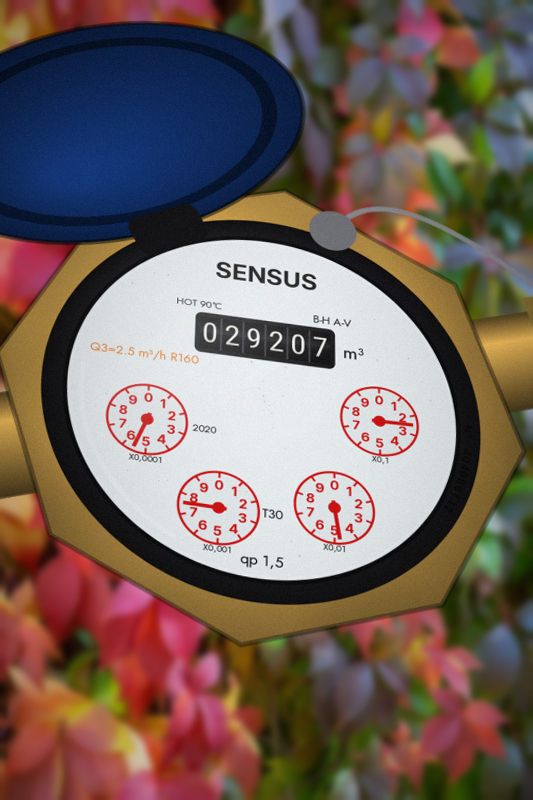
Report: m³ 29207.2475
